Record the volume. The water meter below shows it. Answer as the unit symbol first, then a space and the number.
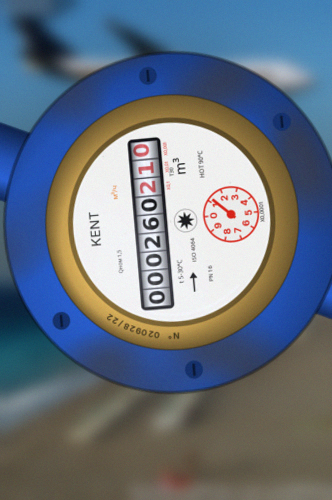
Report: m³ 260.2101
